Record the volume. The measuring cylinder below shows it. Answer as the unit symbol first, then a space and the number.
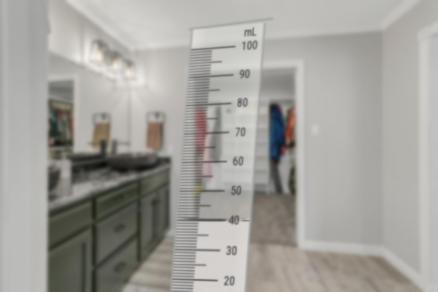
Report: mL 40
